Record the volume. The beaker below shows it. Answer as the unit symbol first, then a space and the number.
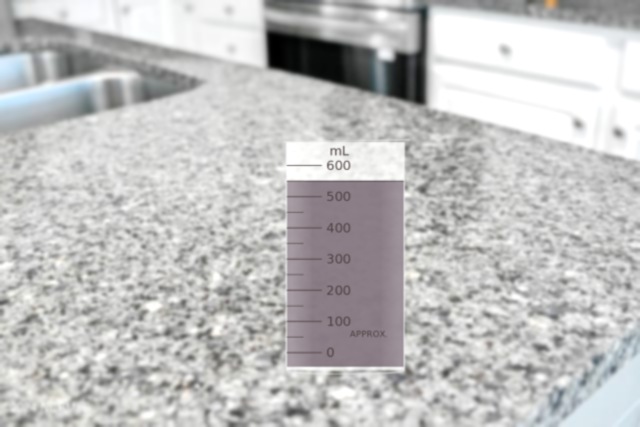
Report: mL 550
